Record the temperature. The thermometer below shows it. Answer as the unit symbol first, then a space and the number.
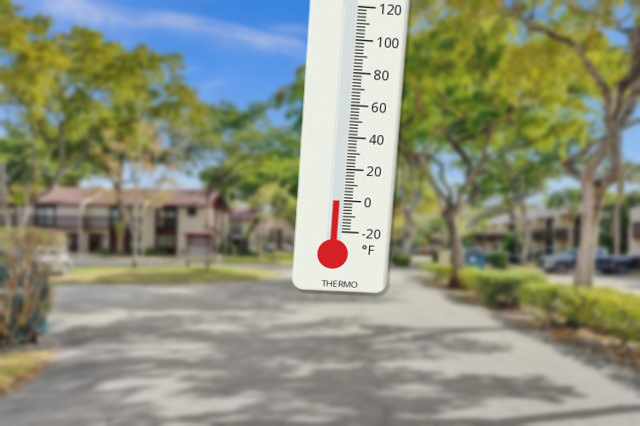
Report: °F 0
